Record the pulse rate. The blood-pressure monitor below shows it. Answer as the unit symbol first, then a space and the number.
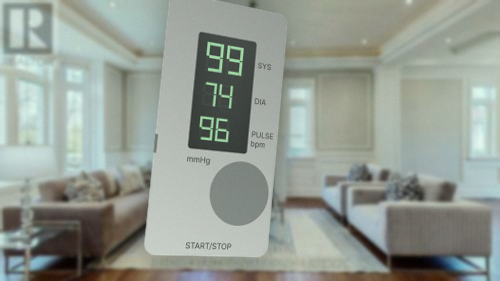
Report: bpm 96
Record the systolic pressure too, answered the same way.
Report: mmHg 99
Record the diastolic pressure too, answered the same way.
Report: mmHg 74
